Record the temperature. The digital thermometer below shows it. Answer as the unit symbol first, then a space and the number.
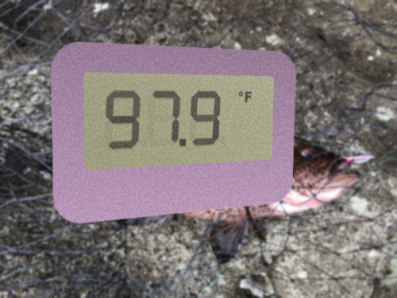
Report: °F 97.9
